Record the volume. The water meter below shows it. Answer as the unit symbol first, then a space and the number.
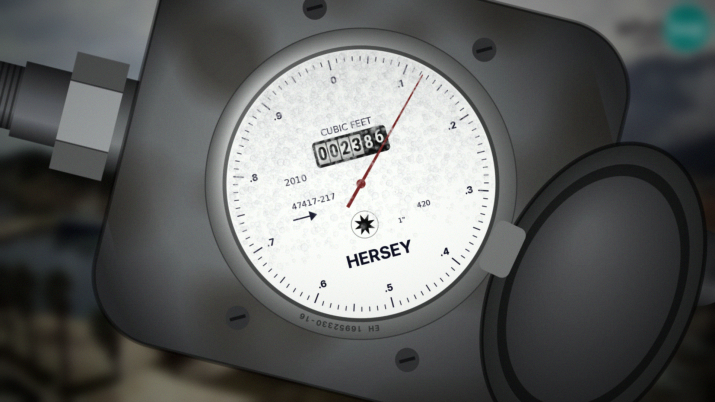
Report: ft³ 2386.12
